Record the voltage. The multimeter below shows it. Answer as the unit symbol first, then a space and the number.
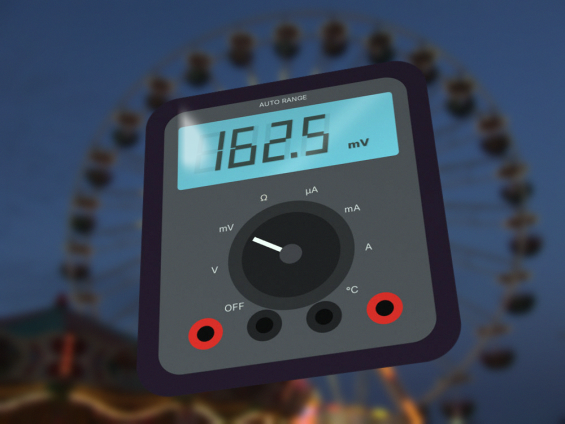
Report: mV 162.5
